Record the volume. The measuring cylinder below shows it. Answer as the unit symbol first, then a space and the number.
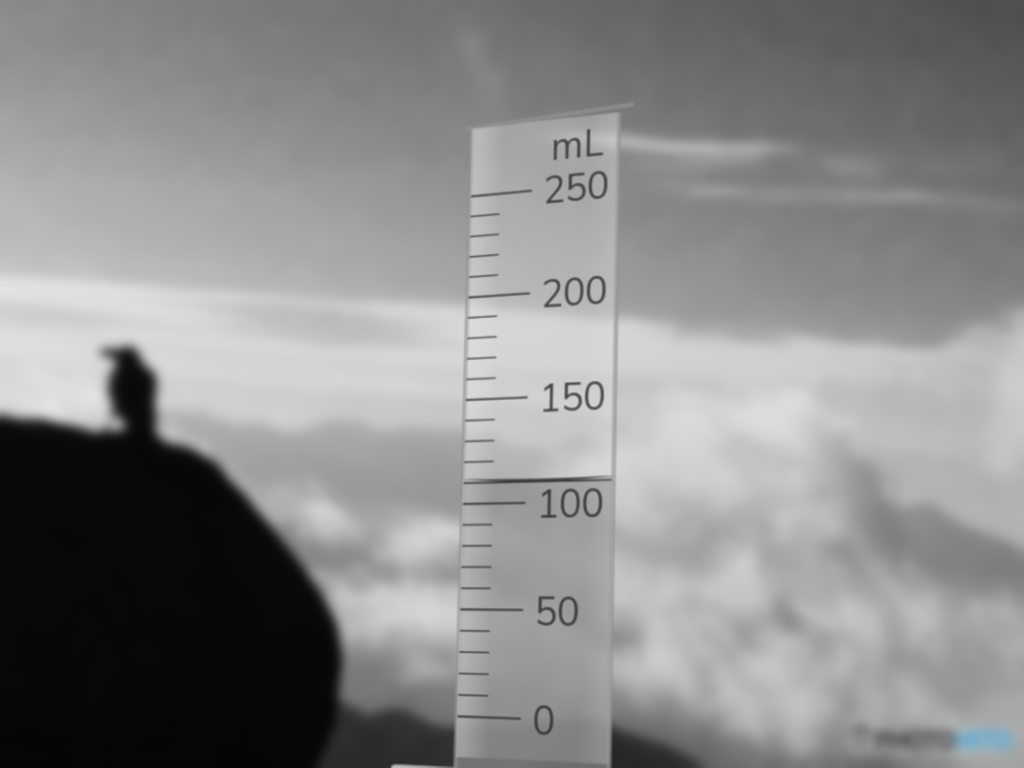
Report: mL 110
